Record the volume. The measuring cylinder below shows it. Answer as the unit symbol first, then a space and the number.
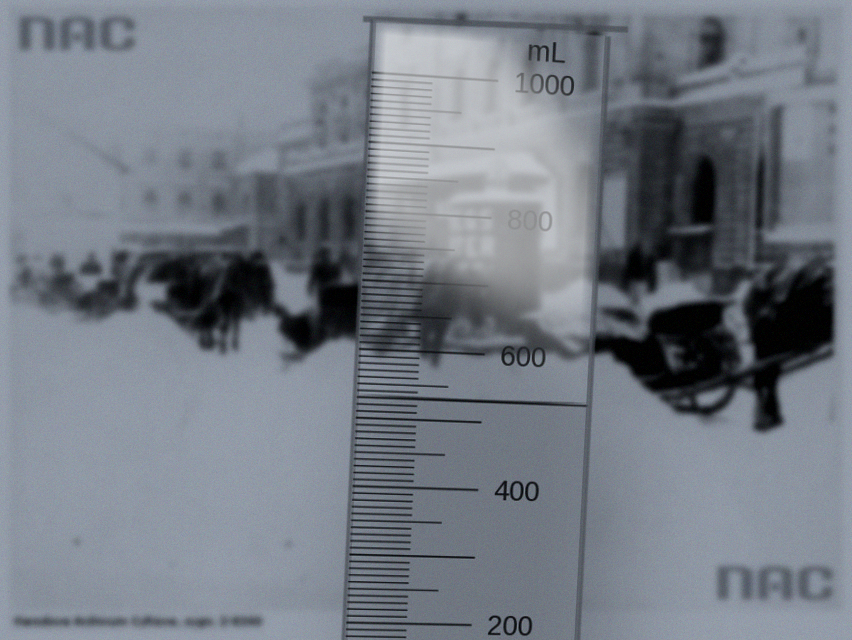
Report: mL 530
